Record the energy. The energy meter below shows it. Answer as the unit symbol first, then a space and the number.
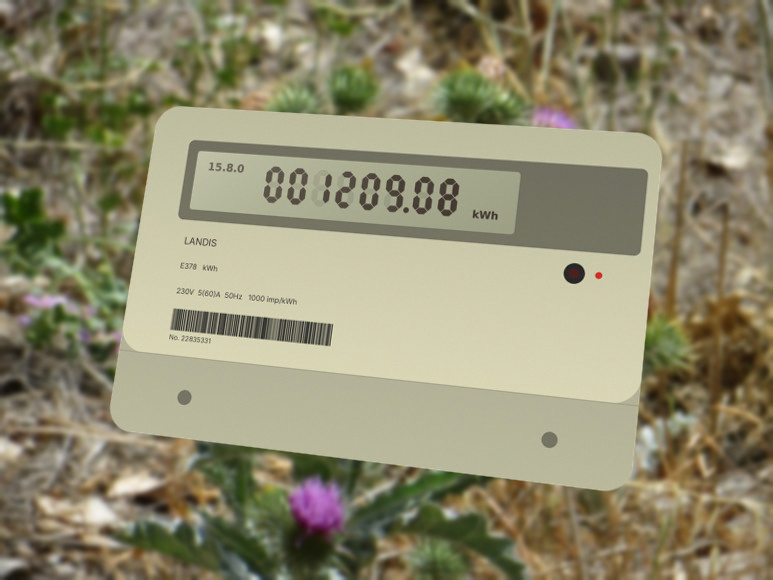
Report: kWh 1209.08
